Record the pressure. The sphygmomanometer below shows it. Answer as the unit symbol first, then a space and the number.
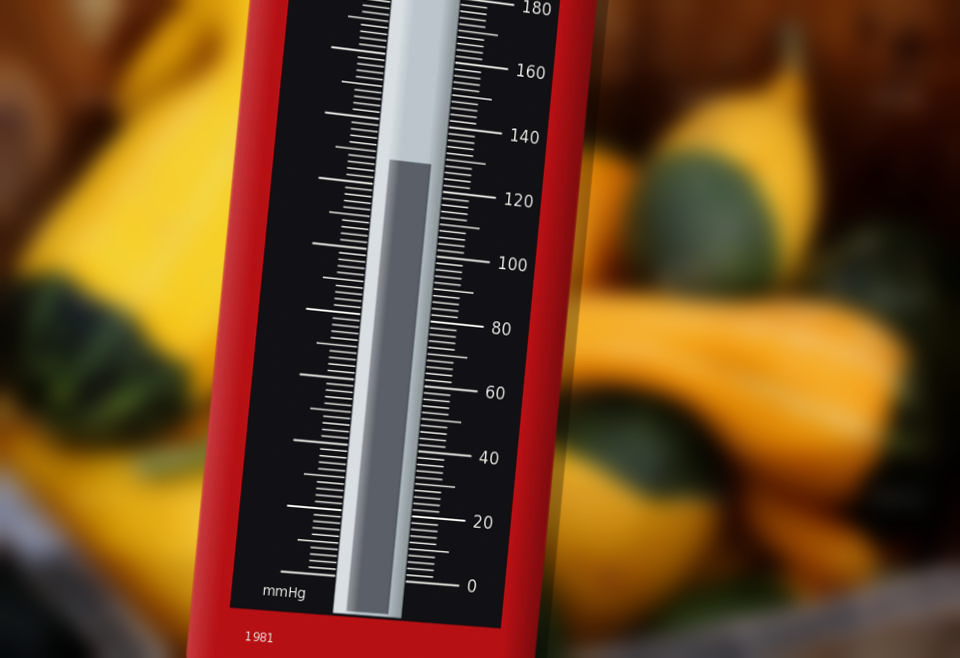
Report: mmHg 128
